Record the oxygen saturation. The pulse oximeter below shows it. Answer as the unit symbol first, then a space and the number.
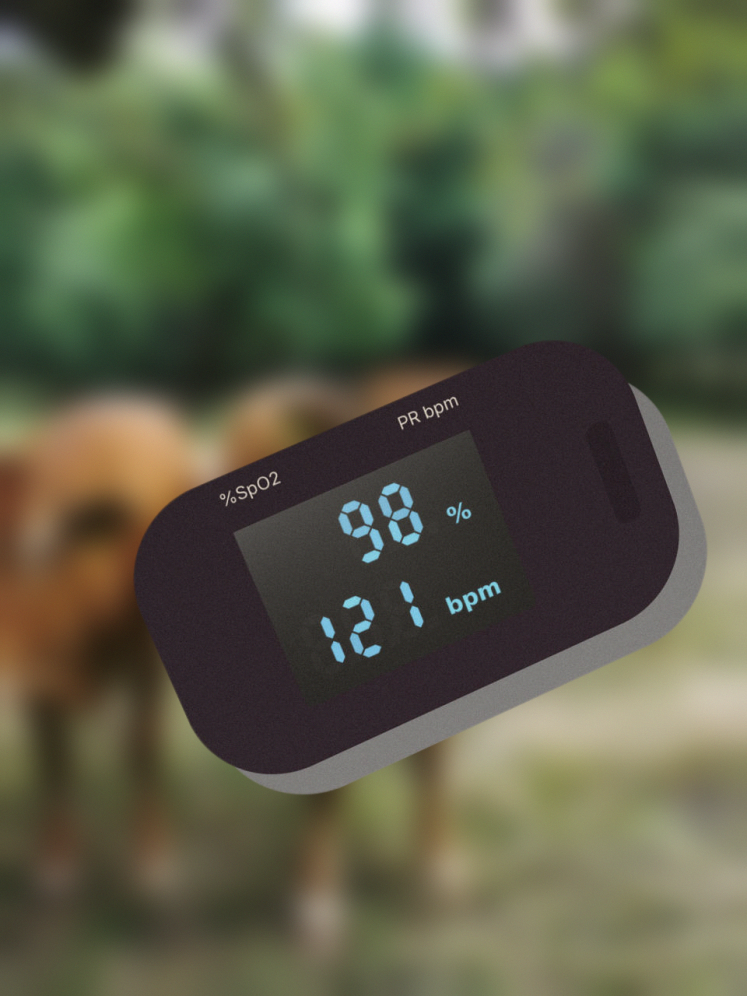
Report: % 98
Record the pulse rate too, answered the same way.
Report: bpm 121
